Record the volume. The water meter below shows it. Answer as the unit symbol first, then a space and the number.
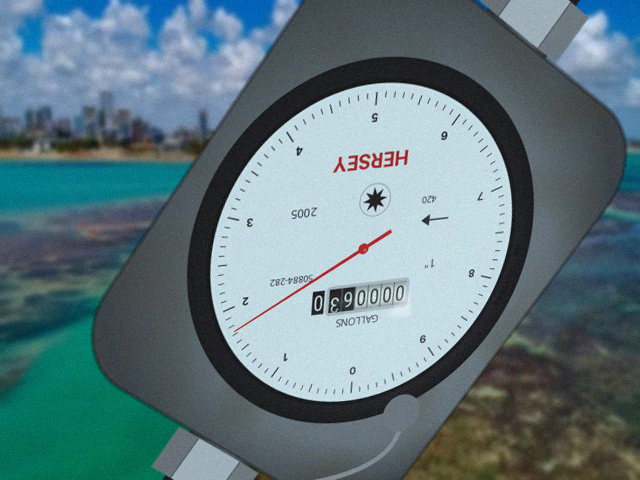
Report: gal 631.7
